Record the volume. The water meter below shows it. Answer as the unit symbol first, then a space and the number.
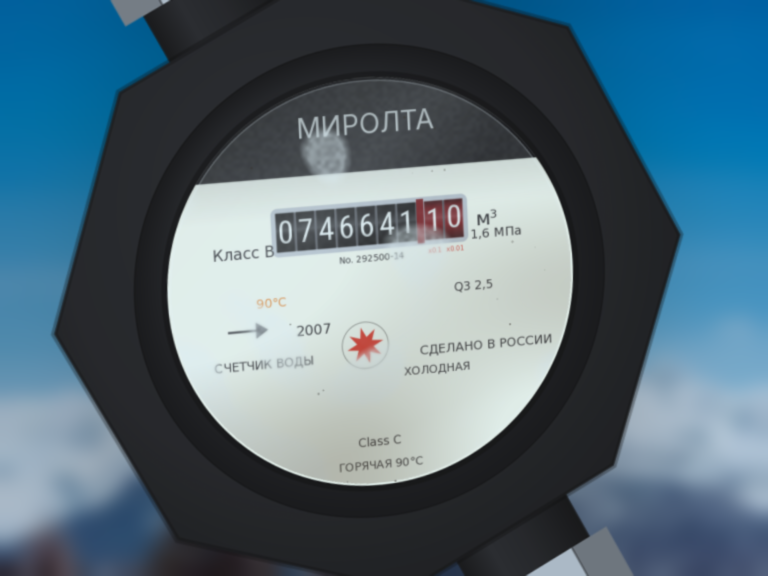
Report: m³ 746641.10
